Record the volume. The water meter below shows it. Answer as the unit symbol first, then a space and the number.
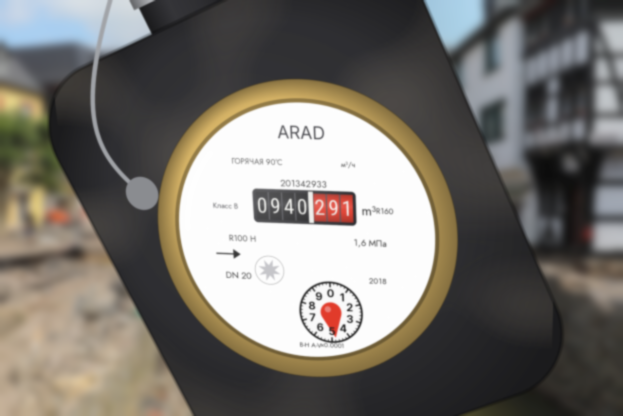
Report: m³ 940.2914
